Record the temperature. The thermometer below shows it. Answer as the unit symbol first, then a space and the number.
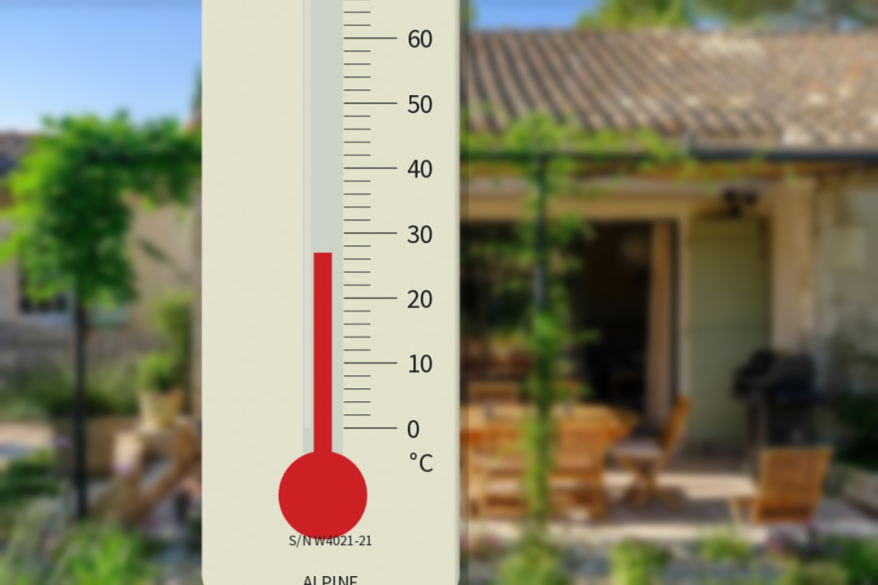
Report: °C 27
